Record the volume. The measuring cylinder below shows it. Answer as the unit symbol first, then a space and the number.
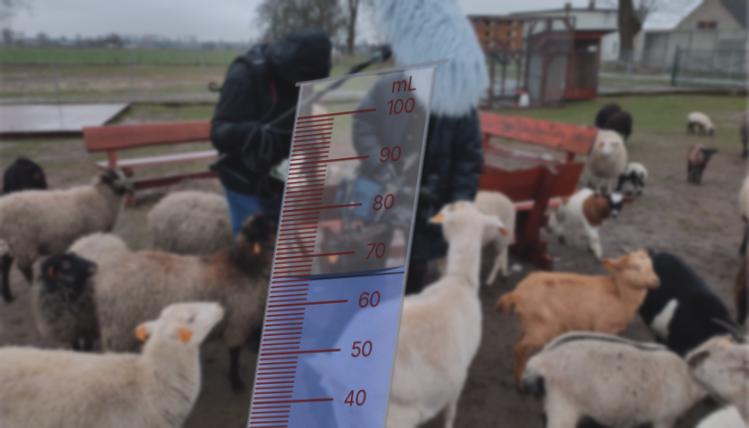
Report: mL 65
